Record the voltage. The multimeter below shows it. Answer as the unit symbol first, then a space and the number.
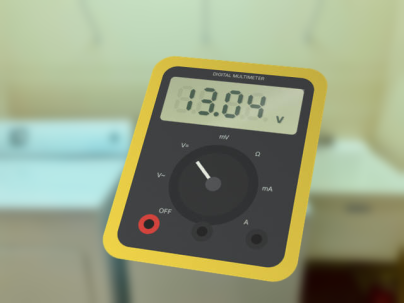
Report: V 13.04
